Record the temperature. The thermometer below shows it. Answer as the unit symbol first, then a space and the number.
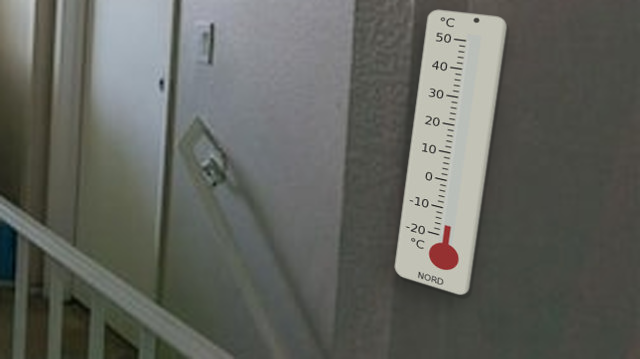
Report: °C -16
